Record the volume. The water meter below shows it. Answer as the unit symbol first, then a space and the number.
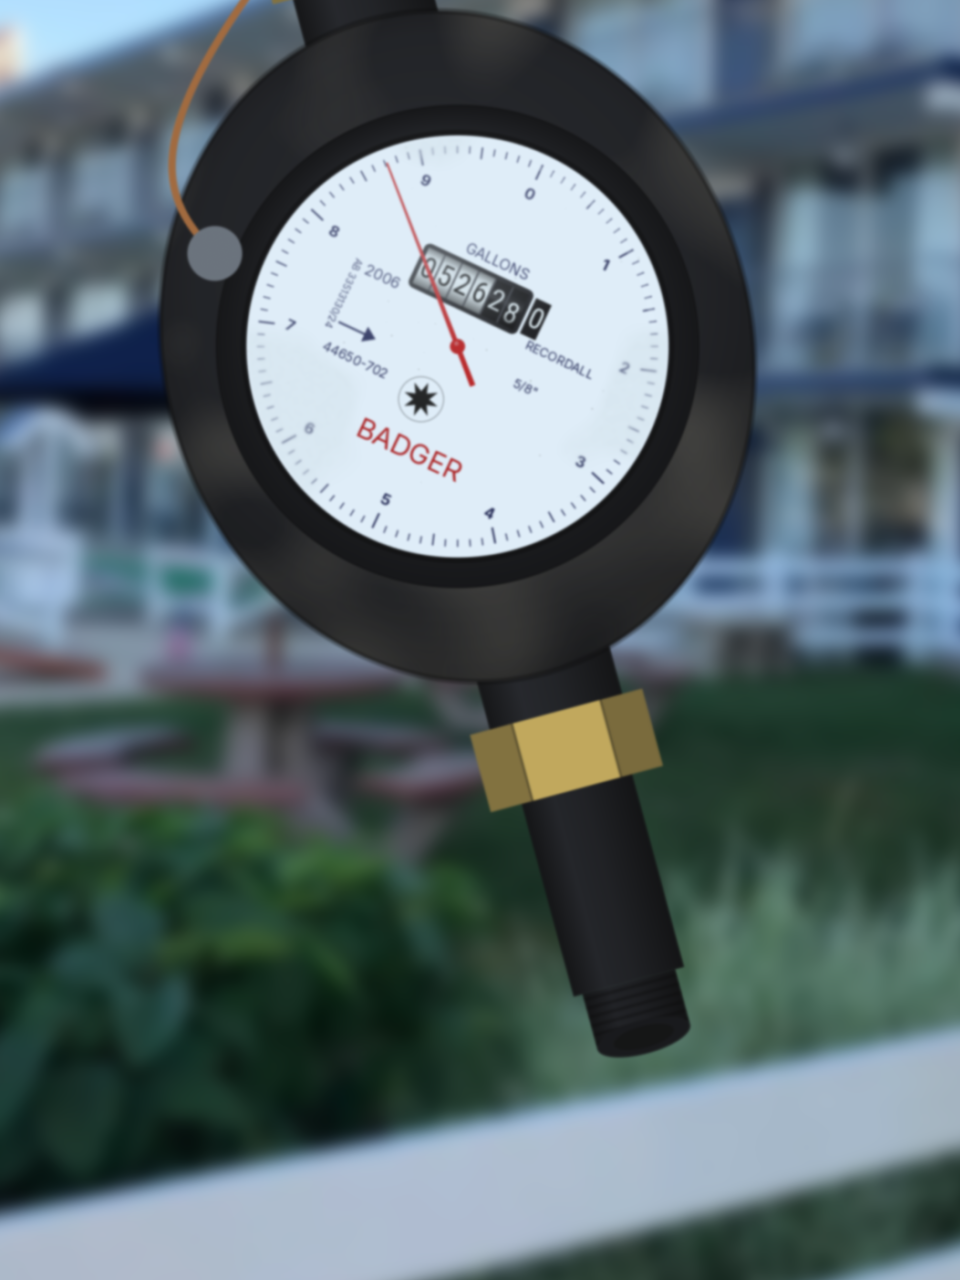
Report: gal 526278.7
